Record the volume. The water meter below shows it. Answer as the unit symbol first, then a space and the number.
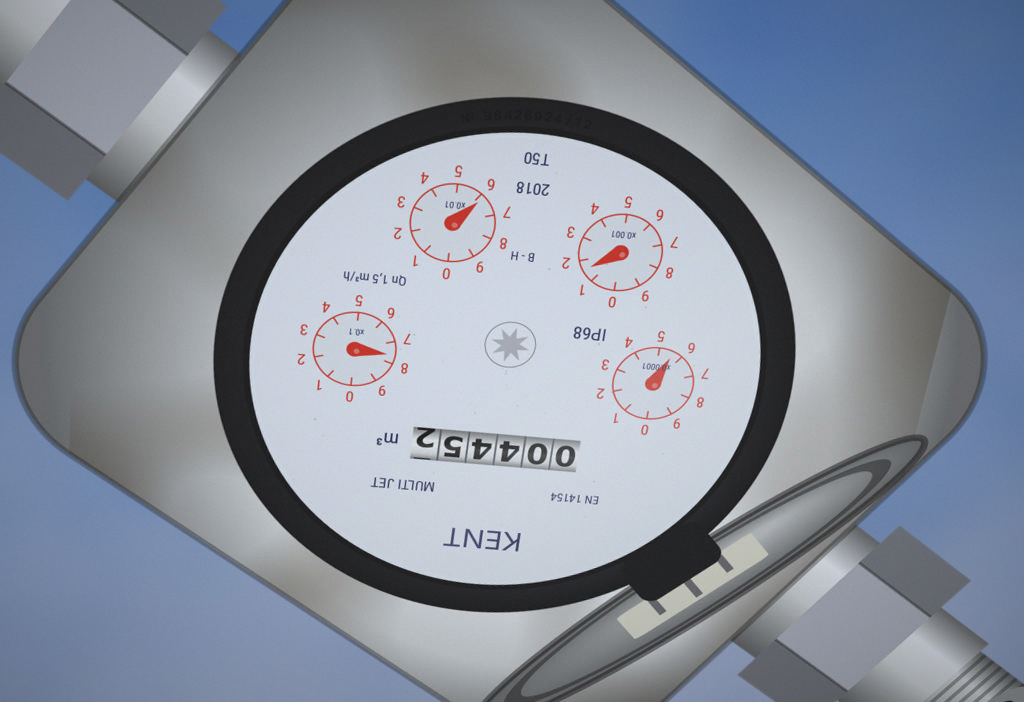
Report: m³ 4451.7615
